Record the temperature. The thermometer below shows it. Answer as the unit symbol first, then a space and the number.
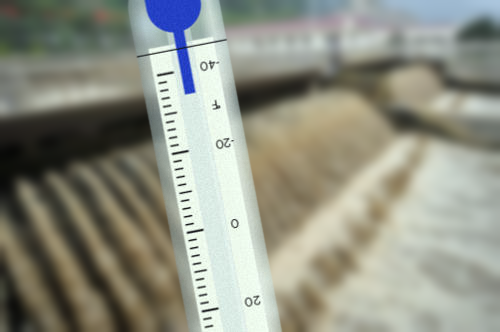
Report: °F -34
